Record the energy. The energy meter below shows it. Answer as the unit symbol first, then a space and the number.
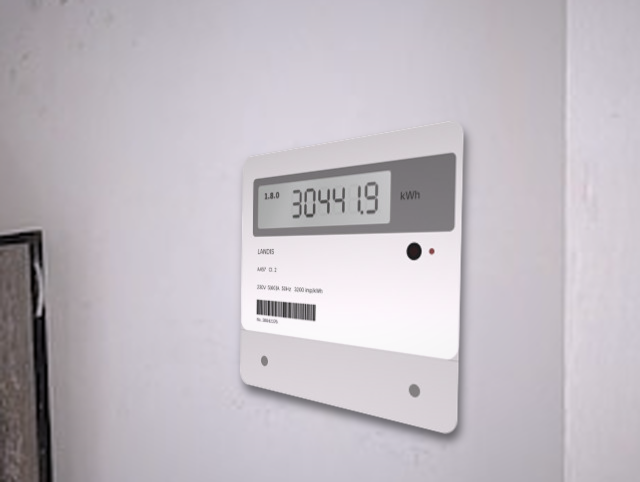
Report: kWh 30441.9
